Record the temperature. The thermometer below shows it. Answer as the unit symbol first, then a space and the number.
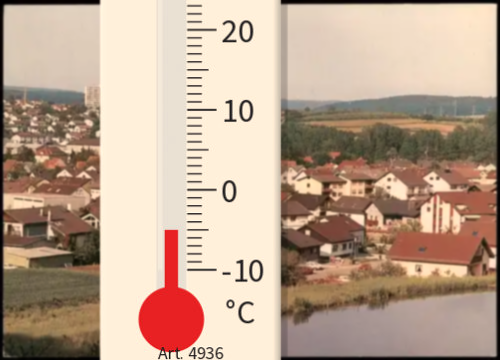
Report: °C -5
